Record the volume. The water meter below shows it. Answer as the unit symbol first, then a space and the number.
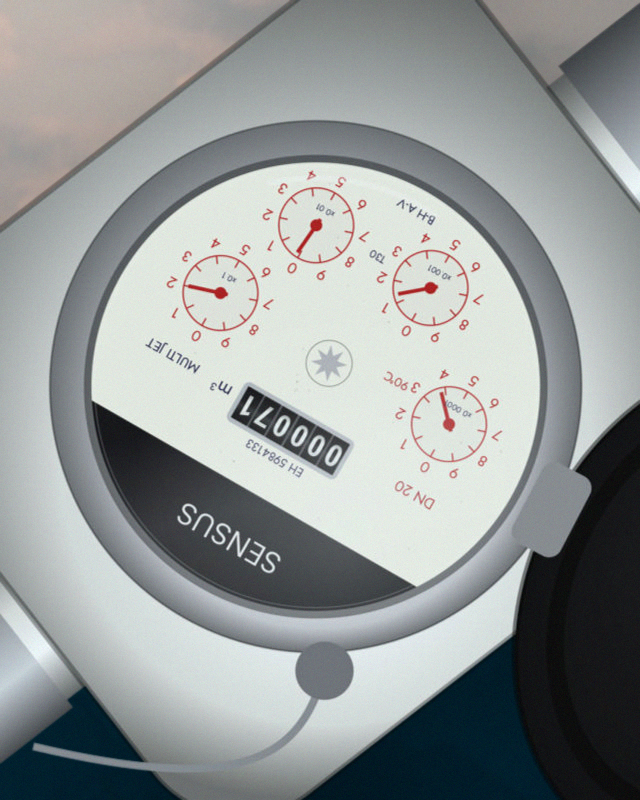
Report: m³ 71.2013
